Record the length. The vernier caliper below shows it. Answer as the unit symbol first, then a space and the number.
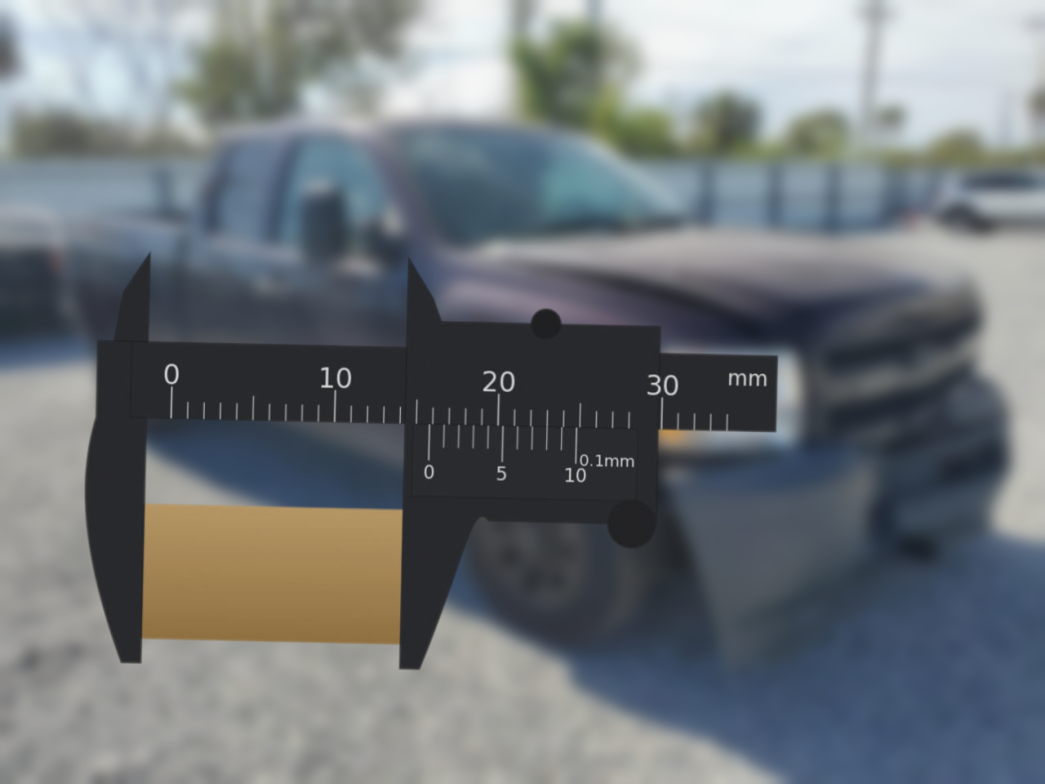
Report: mm 15.8
